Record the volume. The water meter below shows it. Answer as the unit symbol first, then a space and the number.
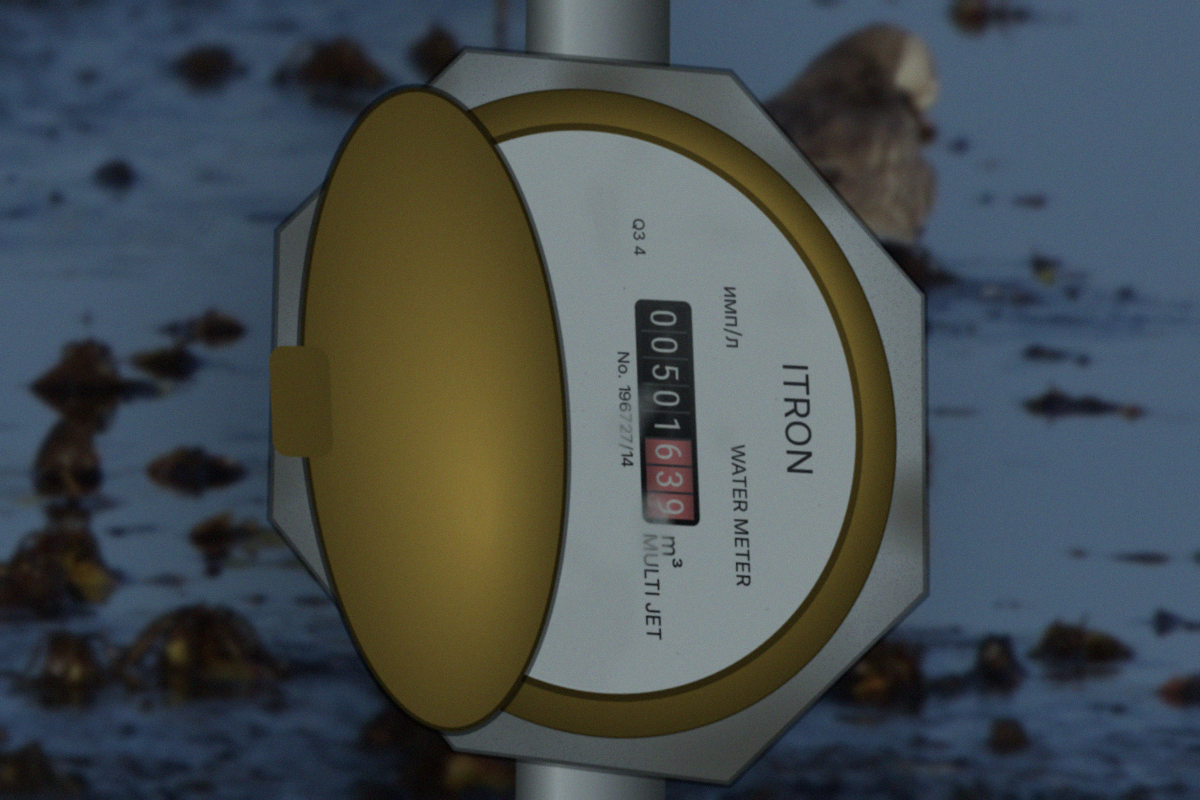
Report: m³ 501.639
